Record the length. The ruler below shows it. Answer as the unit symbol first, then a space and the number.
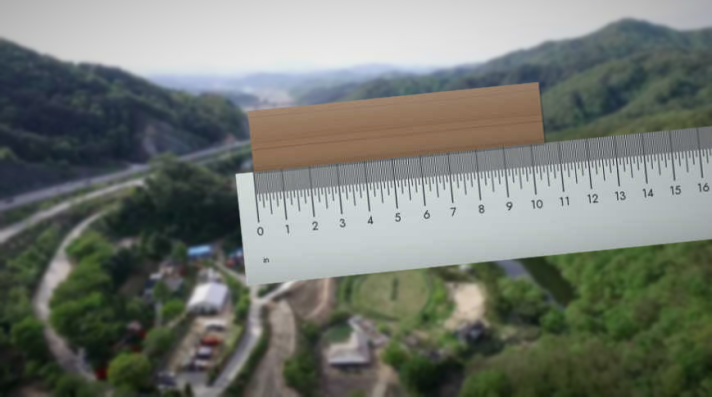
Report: in 10.5
